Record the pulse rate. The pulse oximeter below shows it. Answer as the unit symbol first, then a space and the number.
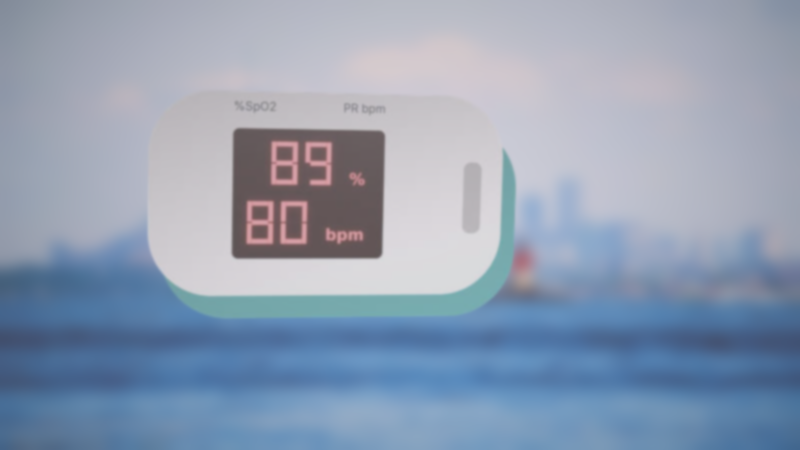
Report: bpm 80
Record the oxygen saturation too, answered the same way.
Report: % 89
